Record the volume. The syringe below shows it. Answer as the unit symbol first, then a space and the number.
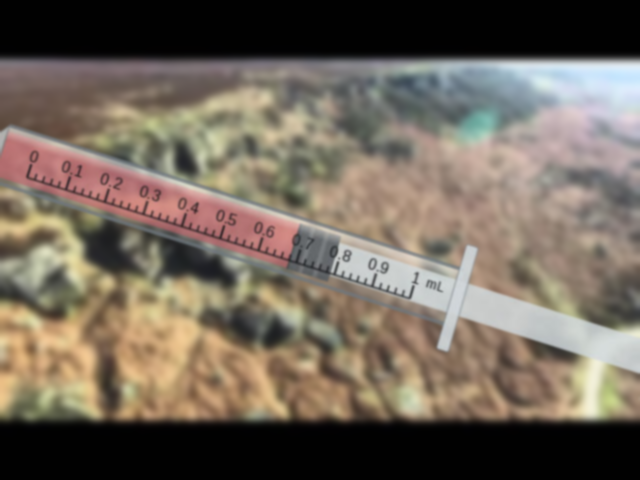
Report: mL 0.68
